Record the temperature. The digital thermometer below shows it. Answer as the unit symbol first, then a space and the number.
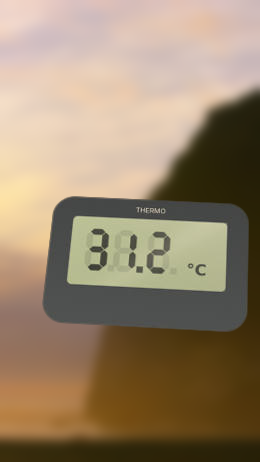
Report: °C 31.2
